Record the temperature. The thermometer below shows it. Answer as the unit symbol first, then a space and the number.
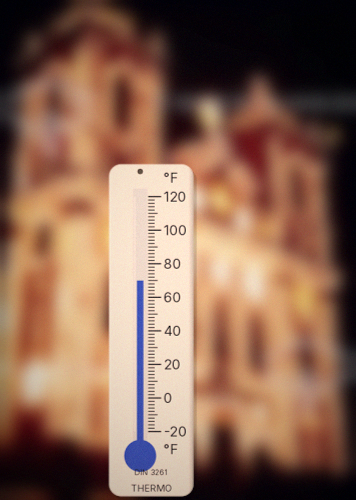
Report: °F 70
